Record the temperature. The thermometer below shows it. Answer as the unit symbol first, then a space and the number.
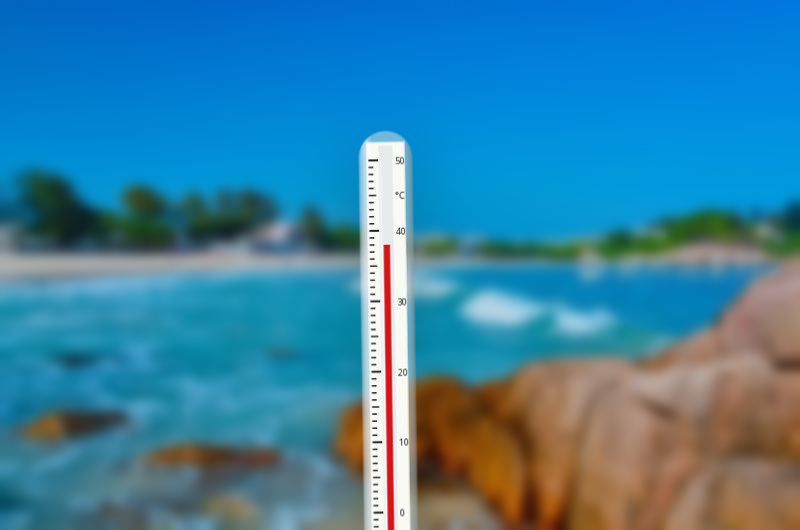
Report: °C 38
